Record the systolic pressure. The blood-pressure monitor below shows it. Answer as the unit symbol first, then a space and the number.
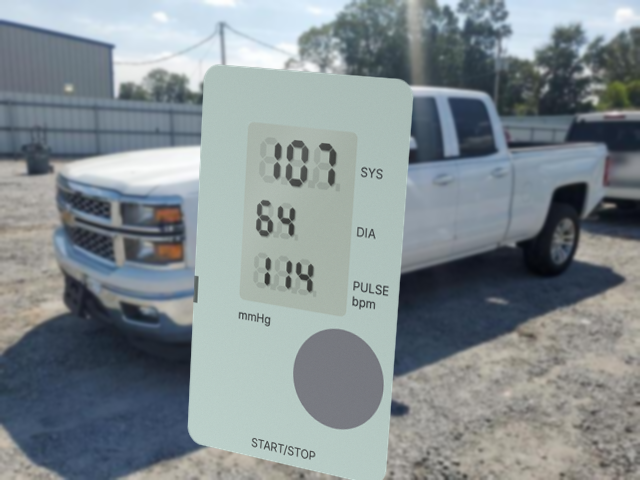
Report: mmHg 107
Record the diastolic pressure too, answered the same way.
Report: mmHg 64
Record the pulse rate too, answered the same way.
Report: bpm 114
